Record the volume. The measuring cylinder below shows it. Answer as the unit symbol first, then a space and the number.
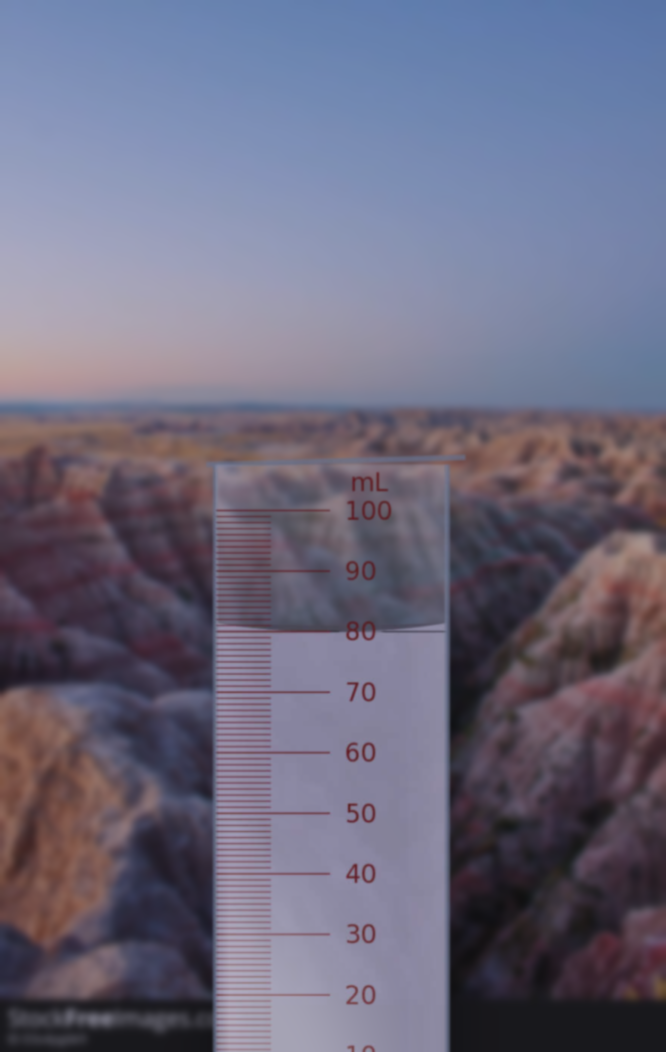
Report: mL 80
